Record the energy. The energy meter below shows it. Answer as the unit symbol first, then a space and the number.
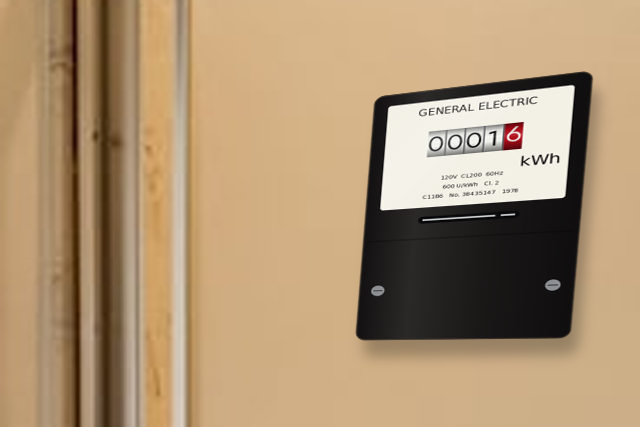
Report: kWh 1.6
